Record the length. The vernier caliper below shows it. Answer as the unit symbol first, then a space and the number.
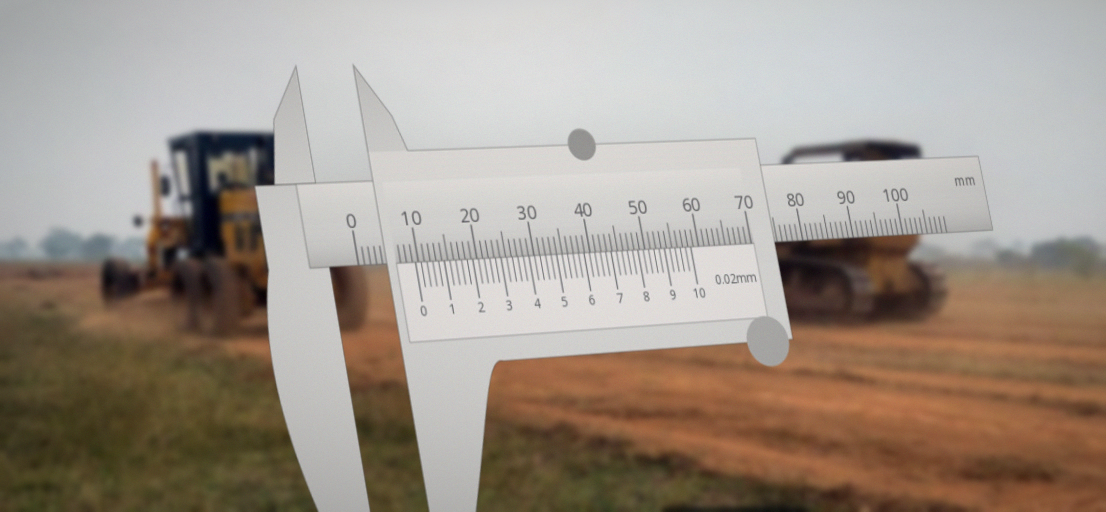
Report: mm 9.5
